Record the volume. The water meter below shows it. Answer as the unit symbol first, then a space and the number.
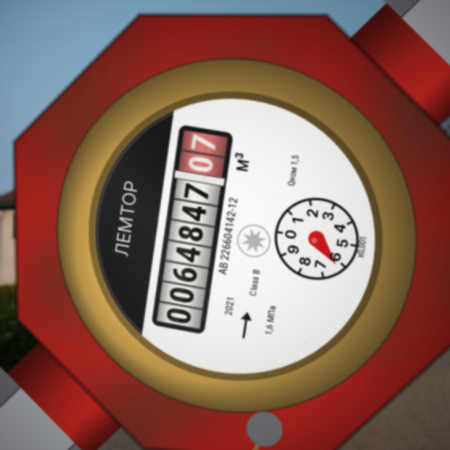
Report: m³ 64847.076
